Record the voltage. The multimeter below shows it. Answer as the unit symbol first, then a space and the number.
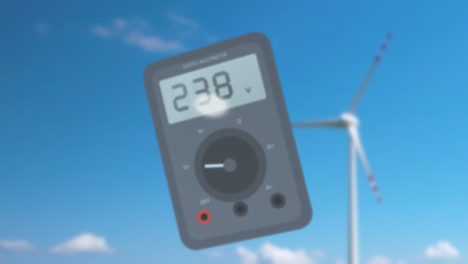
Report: V 238
